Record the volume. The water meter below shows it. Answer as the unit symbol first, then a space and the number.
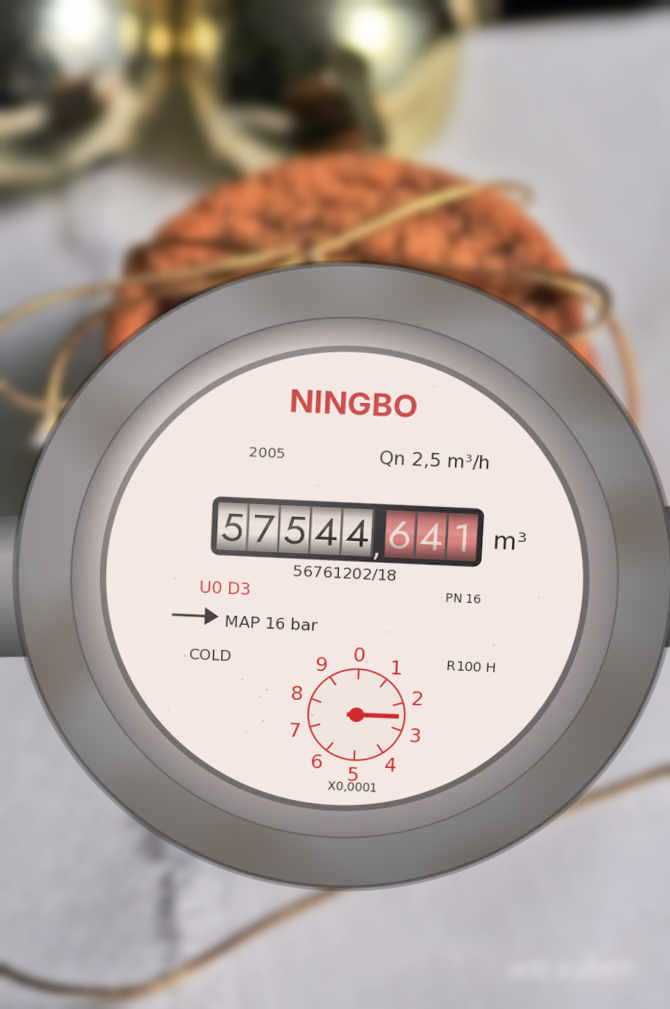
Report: m³ 57544.6412
